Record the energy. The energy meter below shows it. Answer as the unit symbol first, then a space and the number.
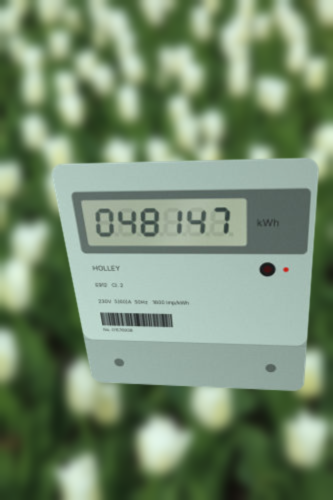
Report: kWh 48147
